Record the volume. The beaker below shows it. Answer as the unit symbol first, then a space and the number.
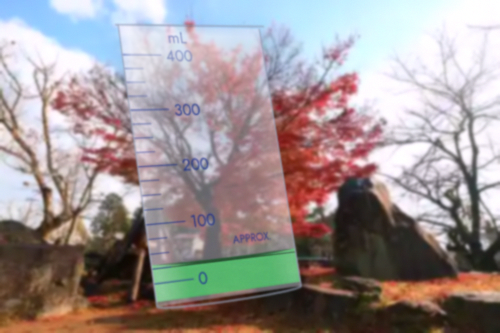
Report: mL 25
